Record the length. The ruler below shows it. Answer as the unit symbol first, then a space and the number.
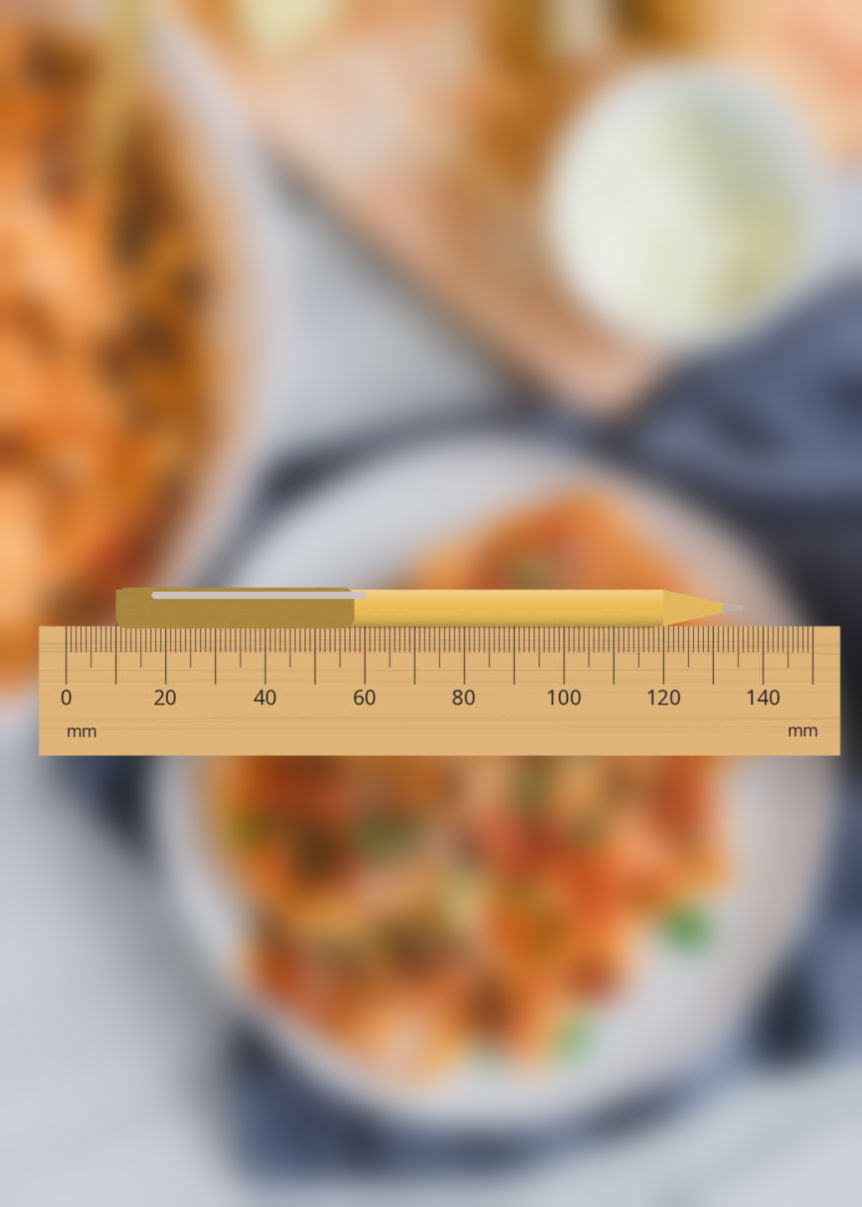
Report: mm 126
